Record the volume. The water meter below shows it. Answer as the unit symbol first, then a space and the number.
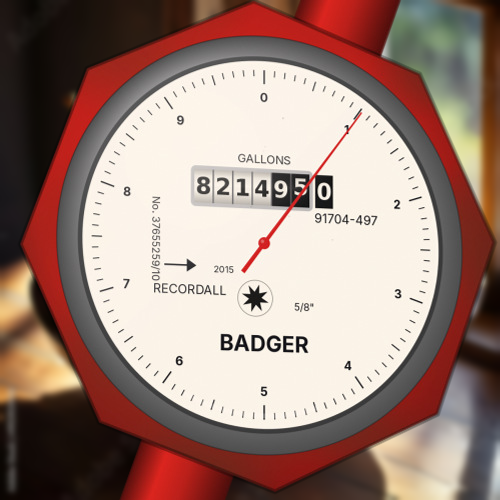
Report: gal 8214951.0
